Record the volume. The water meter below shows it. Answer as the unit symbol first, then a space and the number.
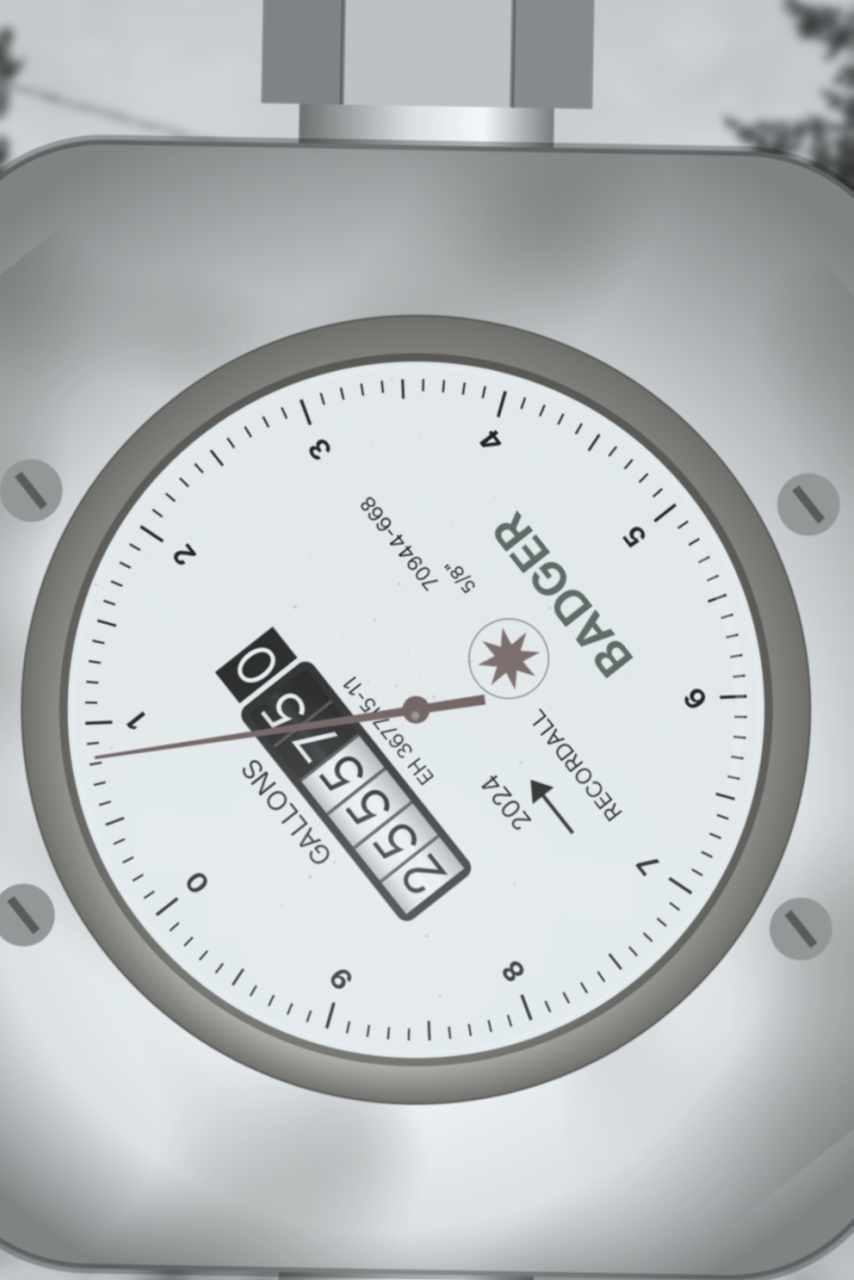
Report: gal 2555750.8
